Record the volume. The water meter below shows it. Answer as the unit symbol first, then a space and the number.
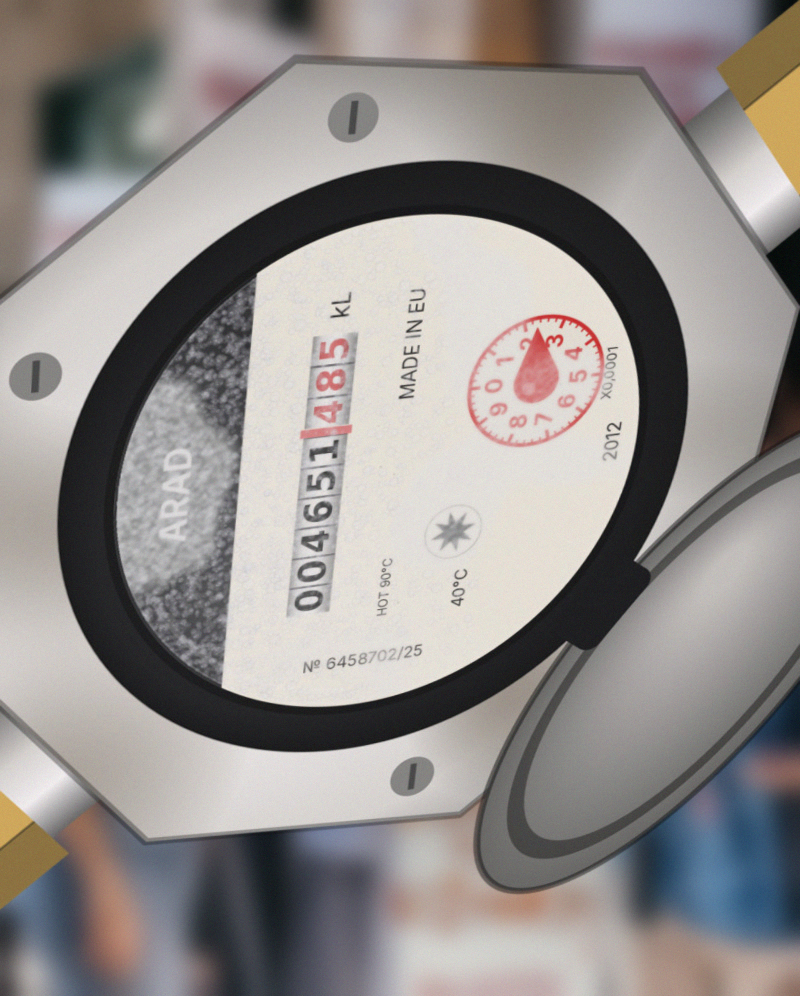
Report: kL 4651.4852
